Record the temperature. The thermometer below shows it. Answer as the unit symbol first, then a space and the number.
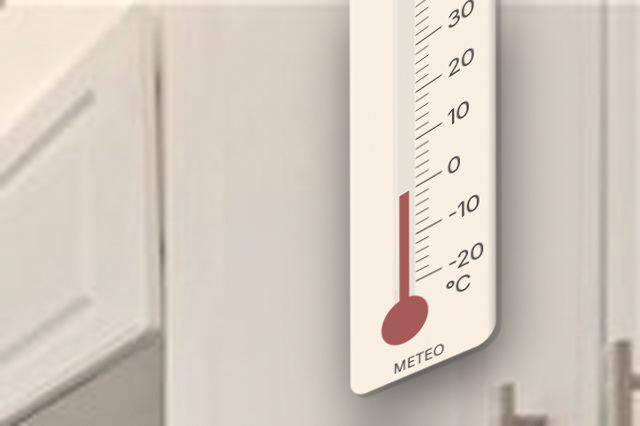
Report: °C 0
